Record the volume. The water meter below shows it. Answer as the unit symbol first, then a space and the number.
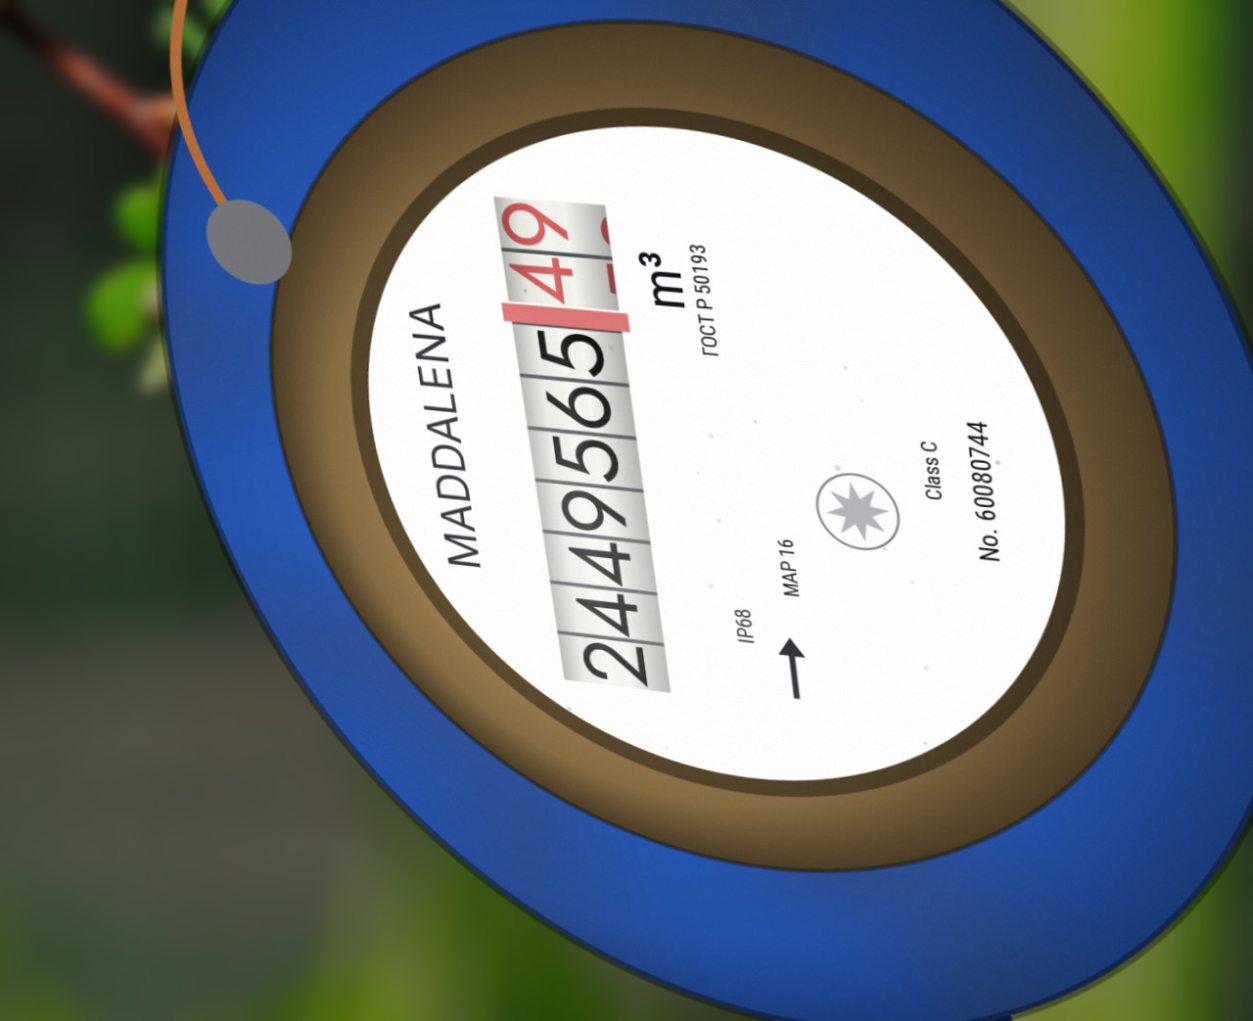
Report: m³ 2449565.49
